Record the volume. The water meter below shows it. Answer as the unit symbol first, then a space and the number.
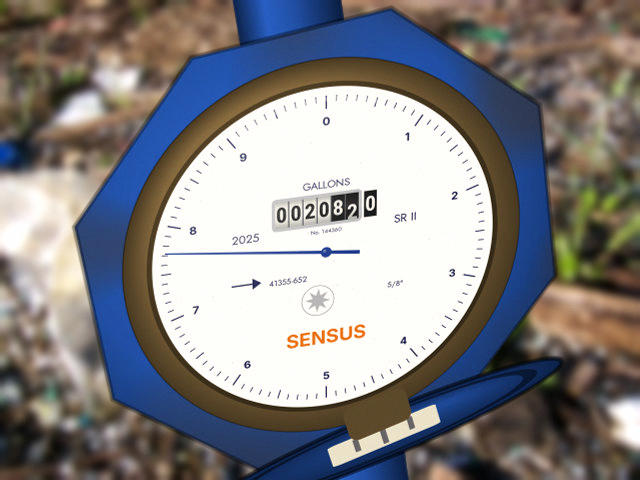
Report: gal 20817.7
